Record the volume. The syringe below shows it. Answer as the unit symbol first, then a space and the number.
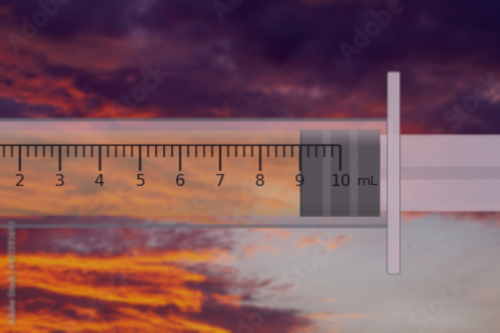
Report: mL 9
